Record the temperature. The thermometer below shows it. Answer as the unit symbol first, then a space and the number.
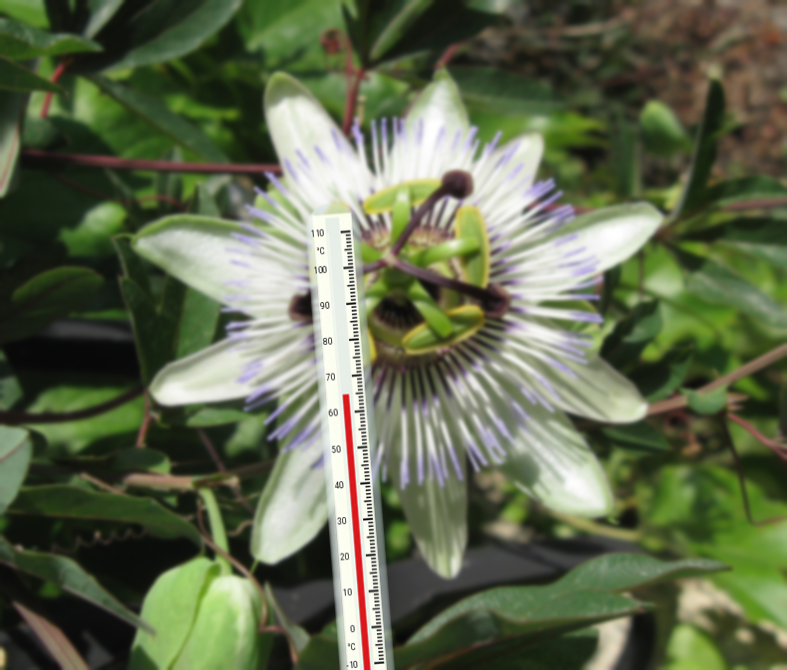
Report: °C 65
